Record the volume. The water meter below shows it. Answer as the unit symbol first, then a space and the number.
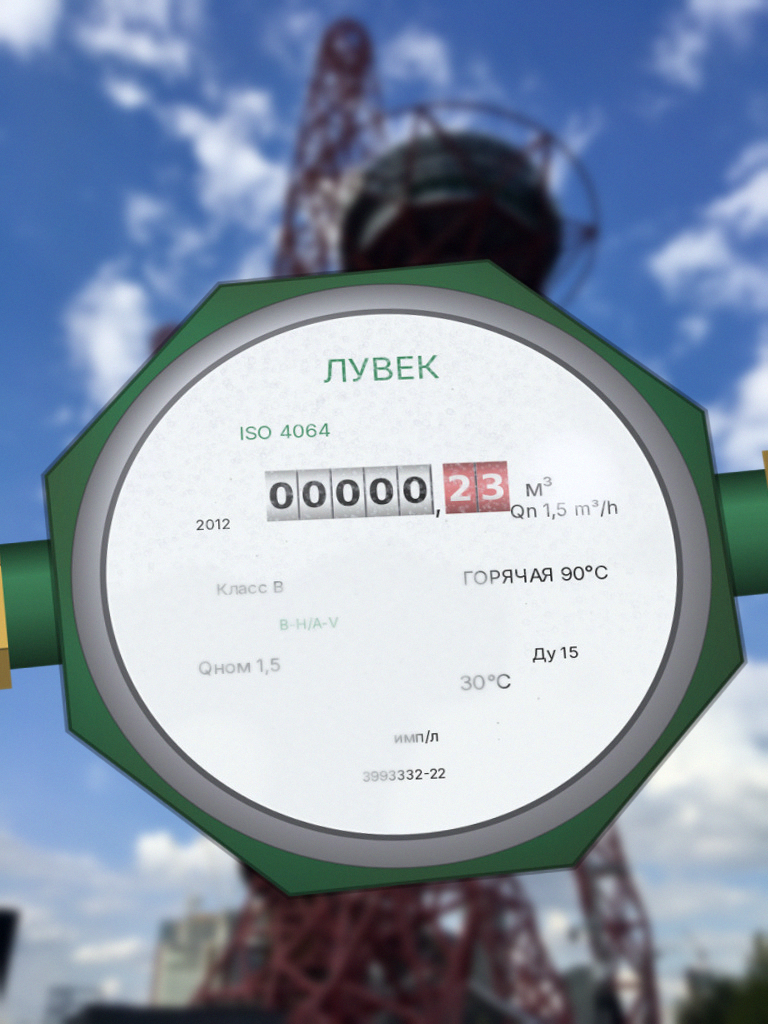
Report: m³ 0.23
